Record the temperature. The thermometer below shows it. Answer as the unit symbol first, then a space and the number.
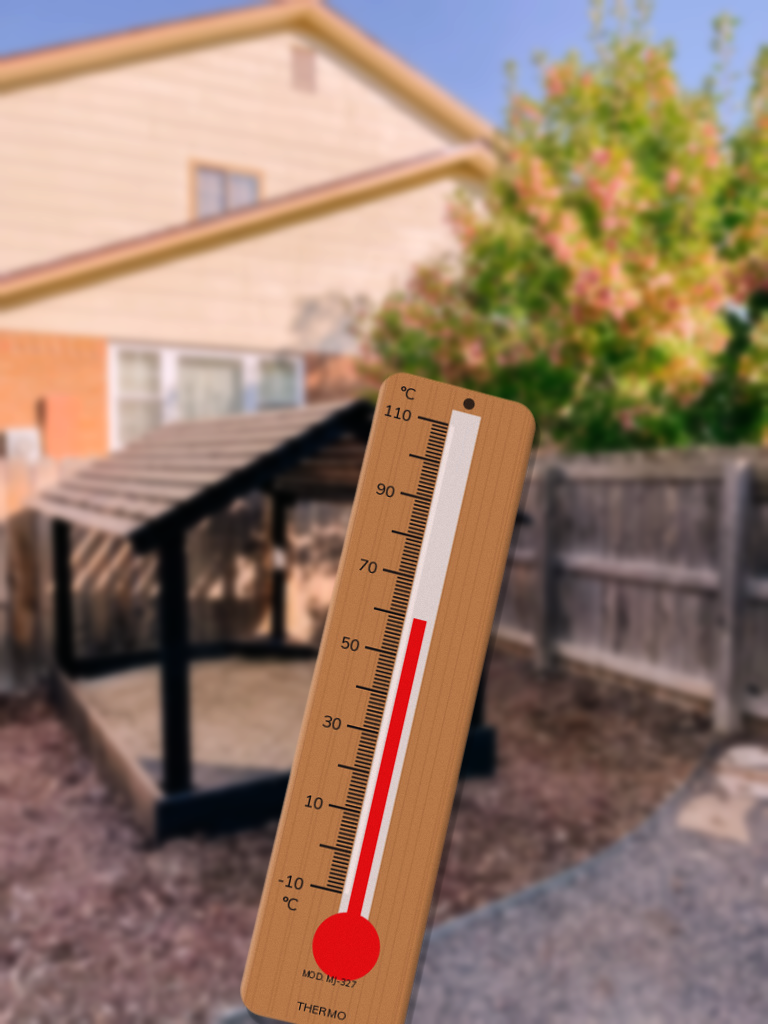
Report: °C 60
